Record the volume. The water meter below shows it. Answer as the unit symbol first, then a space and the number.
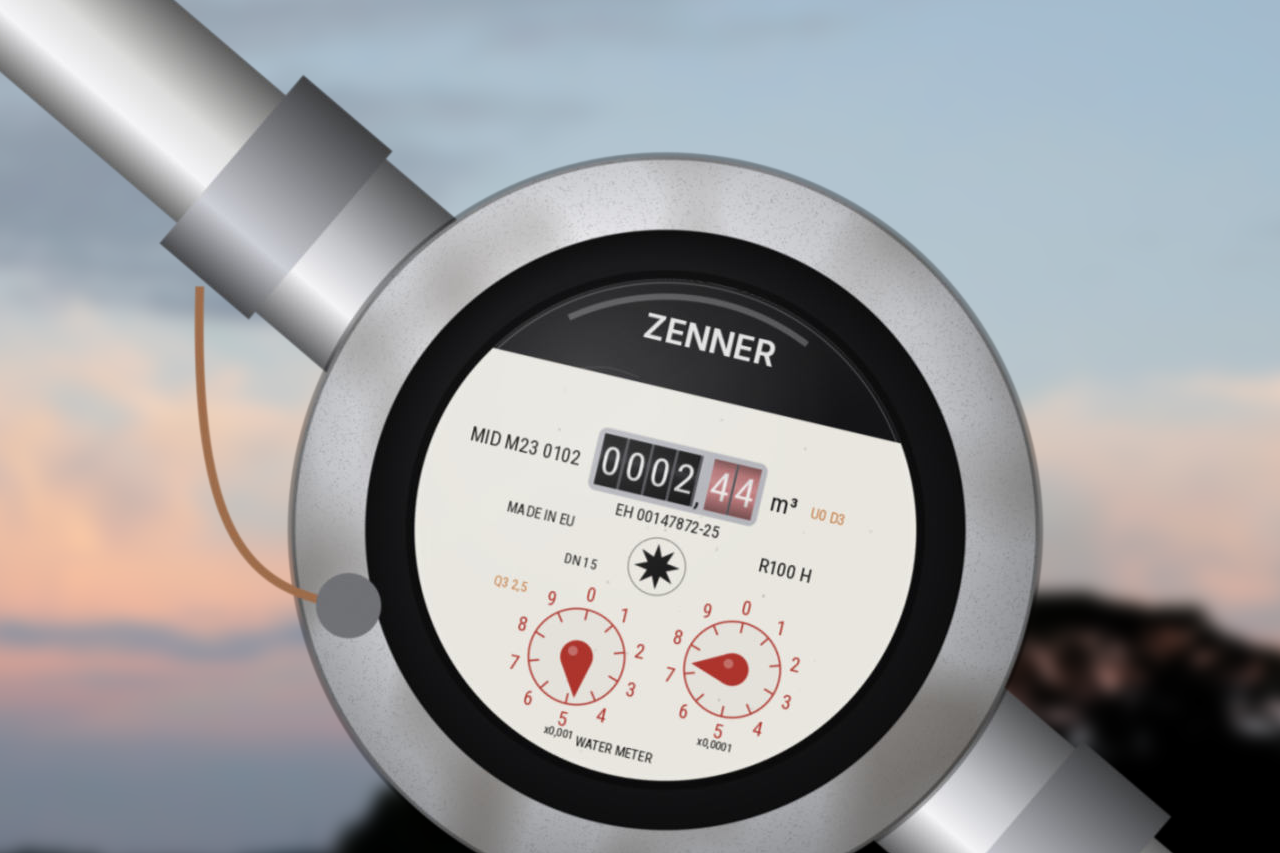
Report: m³ 2.4447
